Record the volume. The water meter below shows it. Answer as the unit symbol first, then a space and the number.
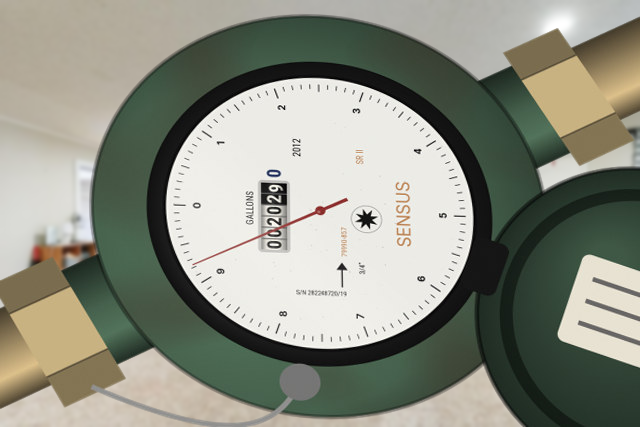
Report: gal 20289.2
